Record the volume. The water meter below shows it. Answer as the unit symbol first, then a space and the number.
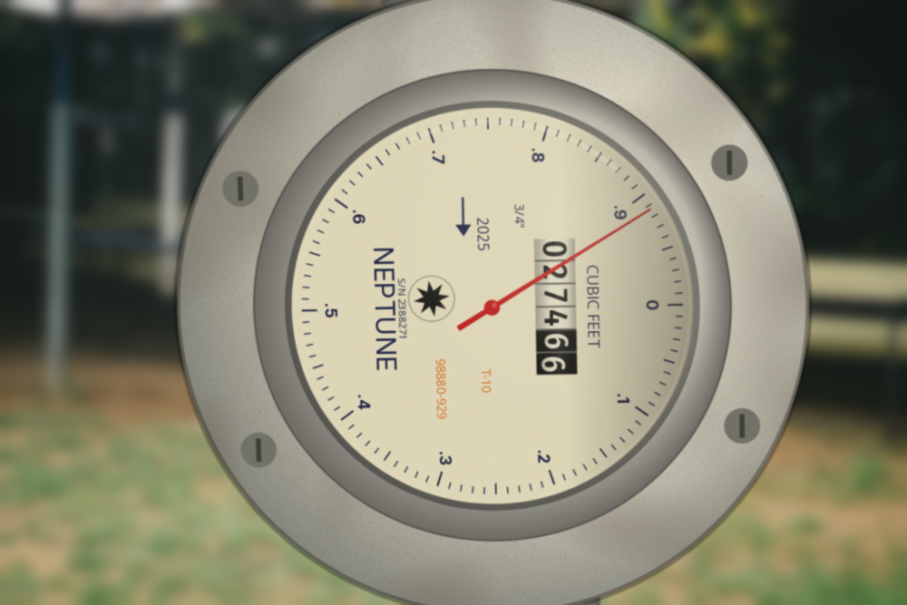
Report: ft³ 27465.91
